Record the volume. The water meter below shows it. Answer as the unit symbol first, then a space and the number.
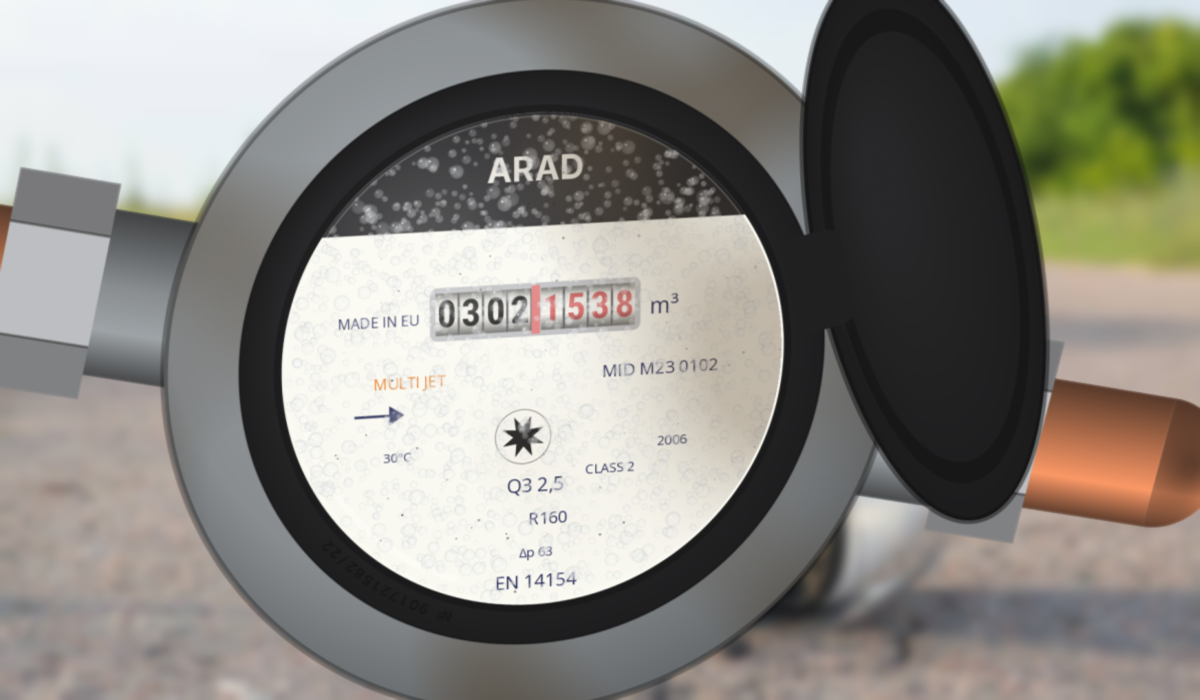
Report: m³ 302.1538
